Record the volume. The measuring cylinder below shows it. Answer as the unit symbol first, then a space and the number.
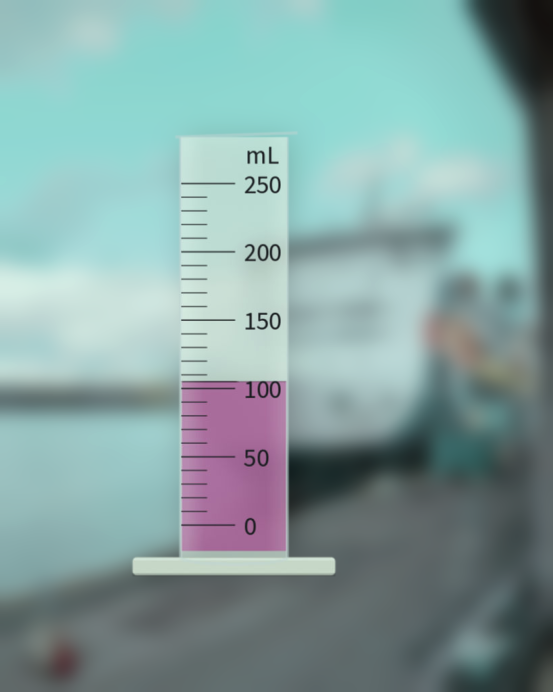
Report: mL 105
